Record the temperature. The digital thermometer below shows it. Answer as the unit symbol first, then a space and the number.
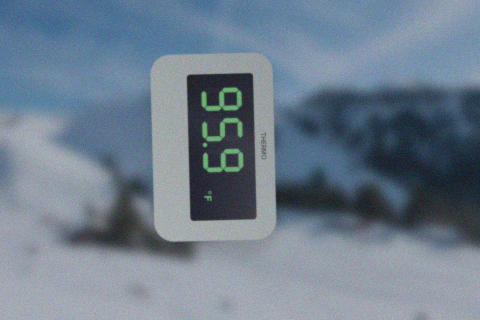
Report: °F 95.9
